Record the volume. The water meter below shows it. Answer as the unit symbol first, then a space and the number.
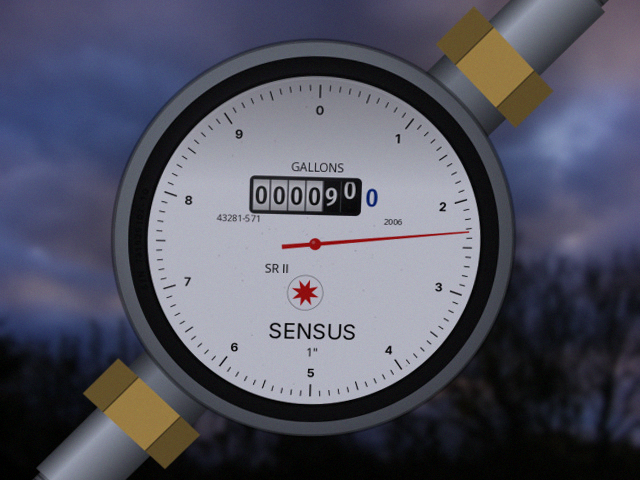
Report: gal 902.3
